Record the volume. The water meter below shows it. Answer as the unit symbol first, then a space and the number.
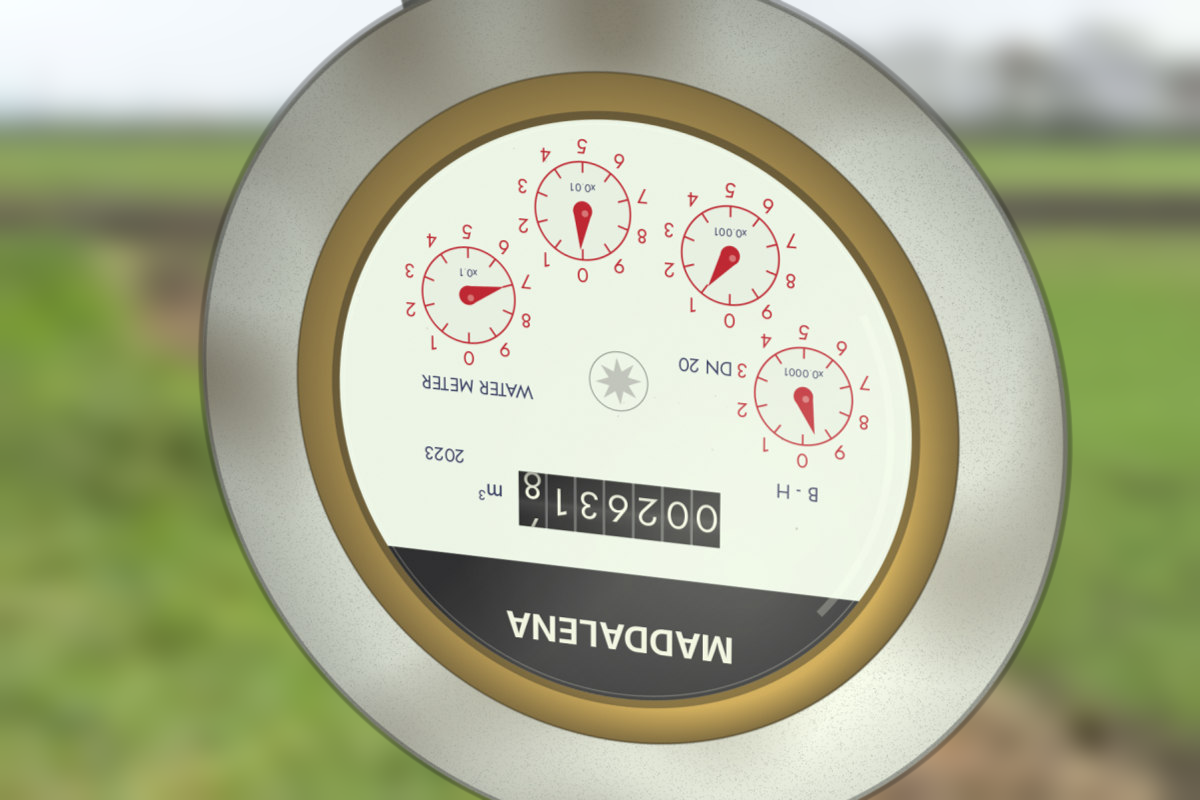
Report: m³ 26317.7009
